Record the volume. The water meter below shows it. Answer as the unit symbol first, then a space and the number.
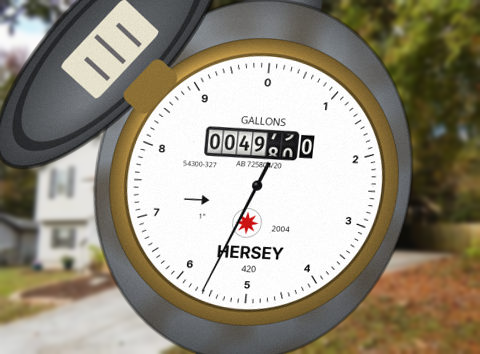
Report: gal 49795.6
